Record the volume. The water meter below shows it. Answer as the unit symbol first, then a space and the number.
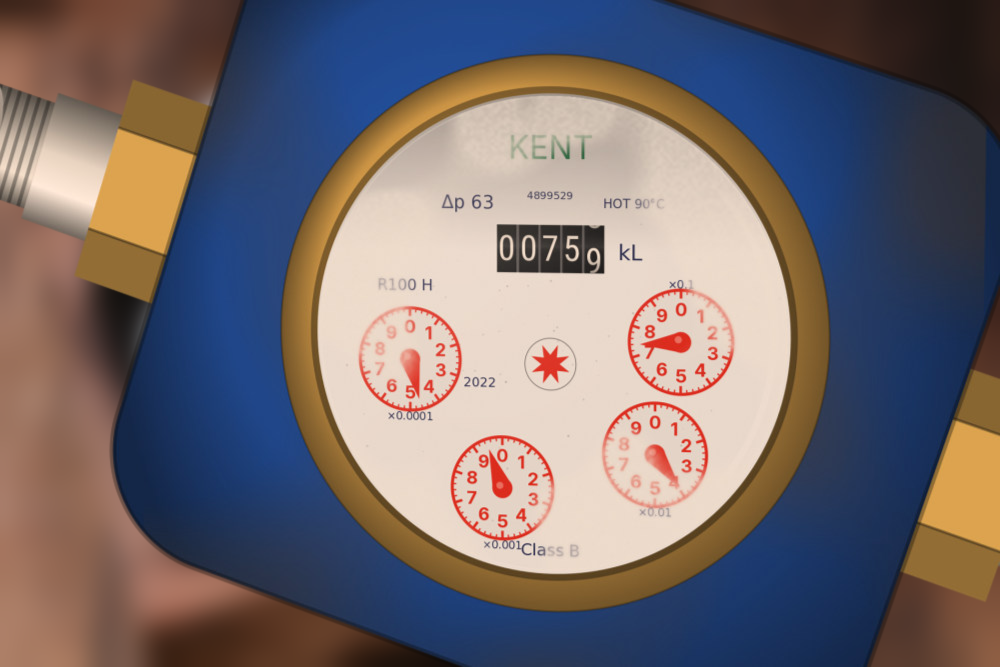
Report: kL 758.7394
